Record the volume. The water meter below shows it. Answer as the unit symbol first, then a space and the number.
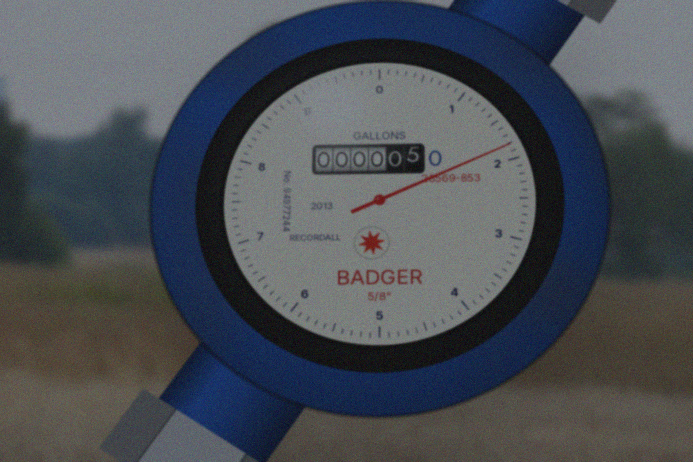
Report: gal 51.8
